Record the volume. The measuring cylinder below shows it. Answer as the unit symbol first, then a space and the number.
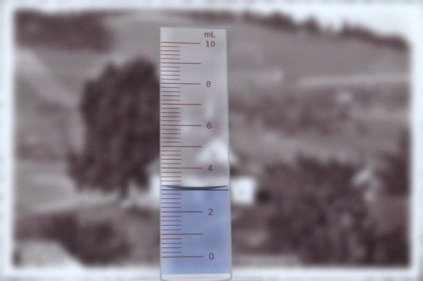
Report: mL 3
